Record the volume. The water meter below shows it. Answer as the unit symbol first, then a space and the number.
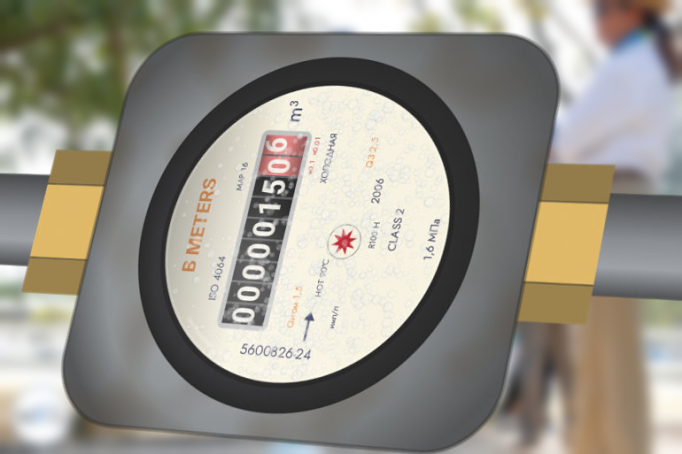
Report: m³ 15.06
